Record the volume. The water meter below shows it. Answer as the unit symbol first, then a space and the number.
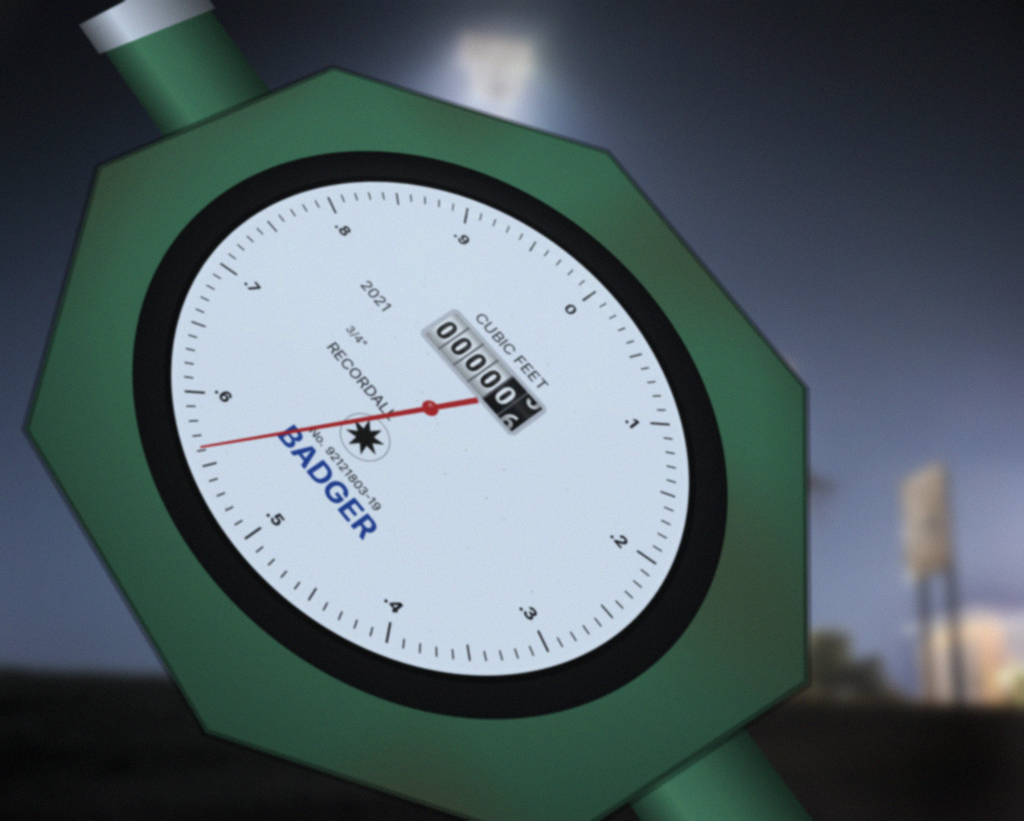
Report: ft³ 5.56
